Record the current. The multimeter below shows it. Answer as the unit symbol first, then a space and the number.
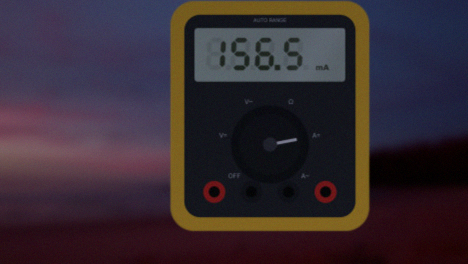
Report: mA 156.5
